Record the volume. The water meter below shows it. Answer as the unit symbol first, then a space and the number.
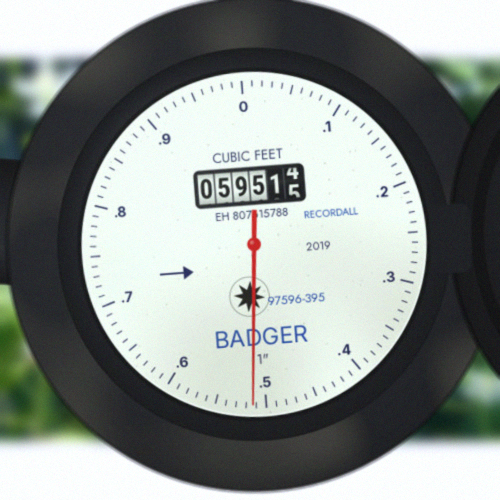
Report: ft³ 59514.51
